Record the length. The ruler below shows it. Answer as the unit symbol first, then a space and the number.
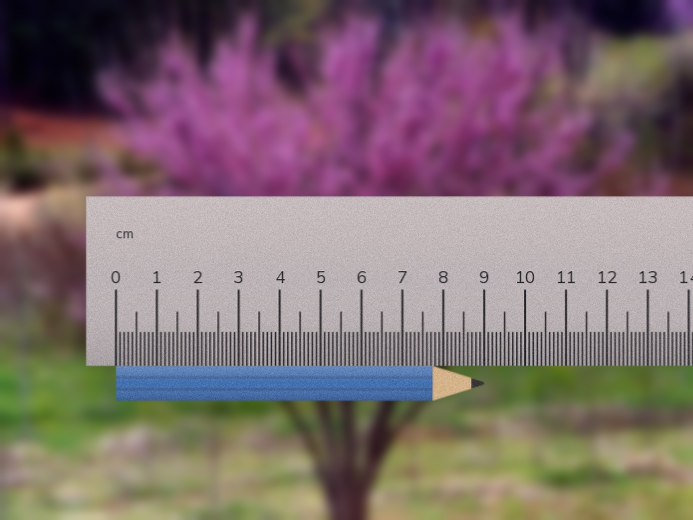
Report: cm 9
